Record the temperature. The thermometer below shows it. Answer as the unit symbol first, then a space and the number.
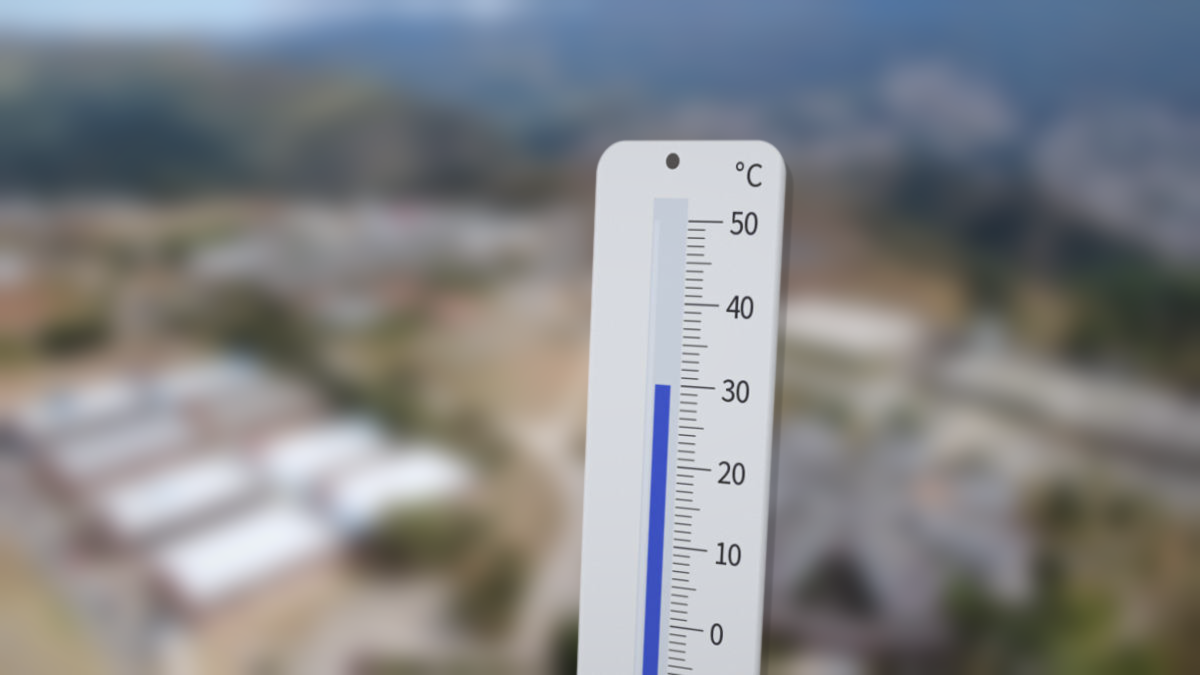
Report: °C 30
